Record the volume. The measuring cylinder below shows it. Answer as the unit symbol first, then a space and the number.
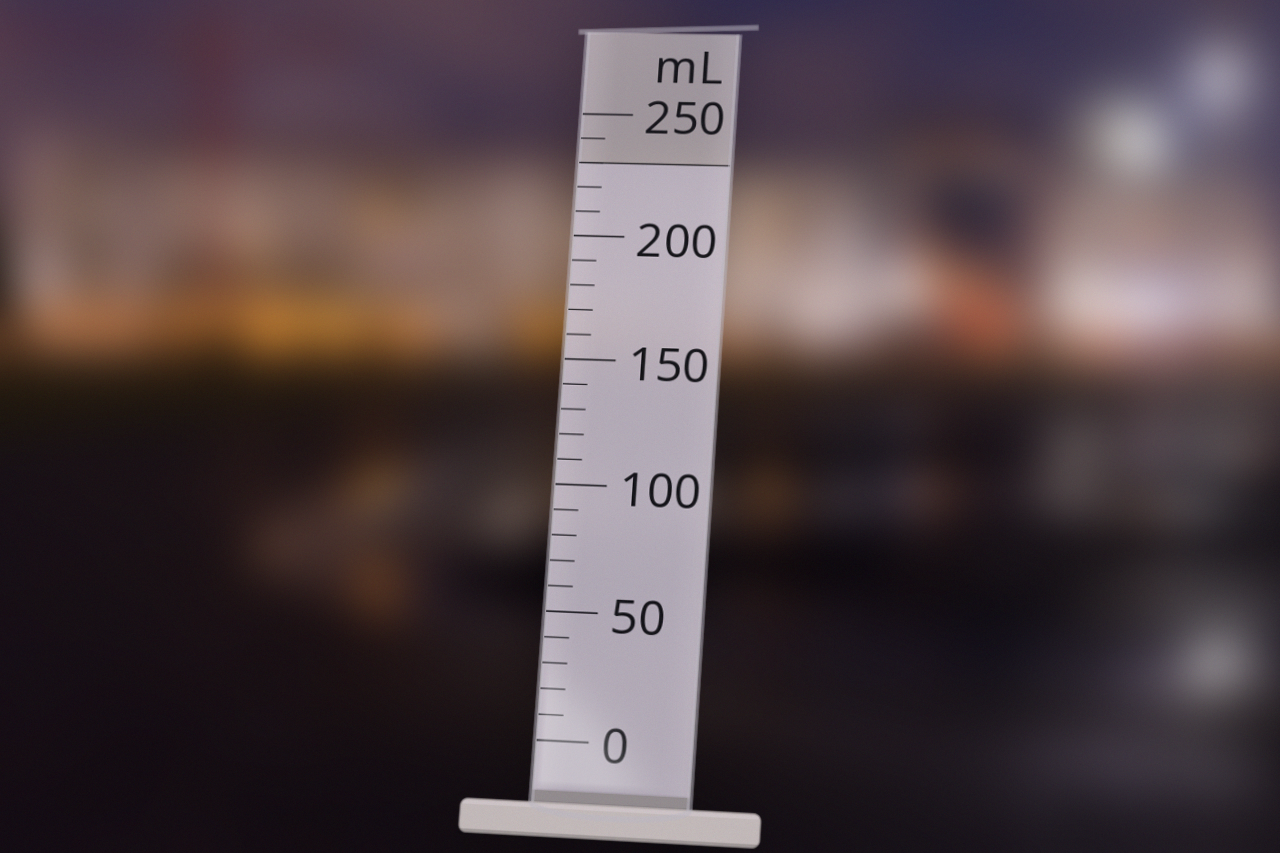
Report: mL 230
